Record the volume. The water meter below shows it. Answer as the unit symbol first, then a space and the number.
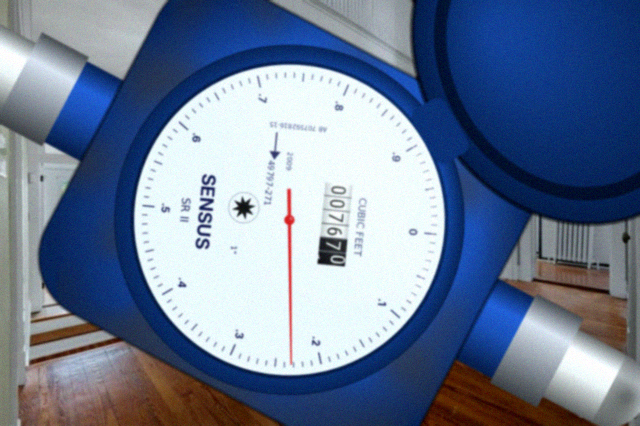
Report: ft³ 7670.23
